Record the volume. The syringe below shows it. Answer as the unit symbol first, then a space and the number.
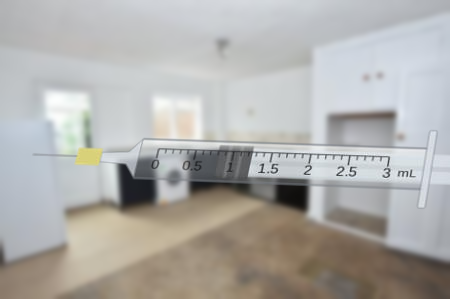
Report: mL 0.8
